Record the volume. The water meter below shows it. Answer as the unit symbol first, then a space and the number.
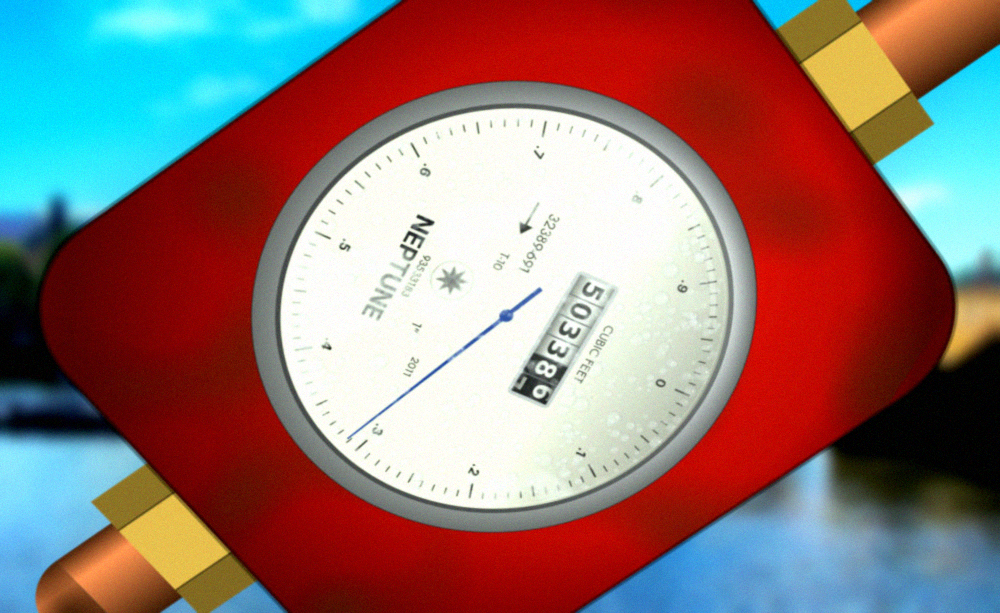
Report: ft³ 503386.31
